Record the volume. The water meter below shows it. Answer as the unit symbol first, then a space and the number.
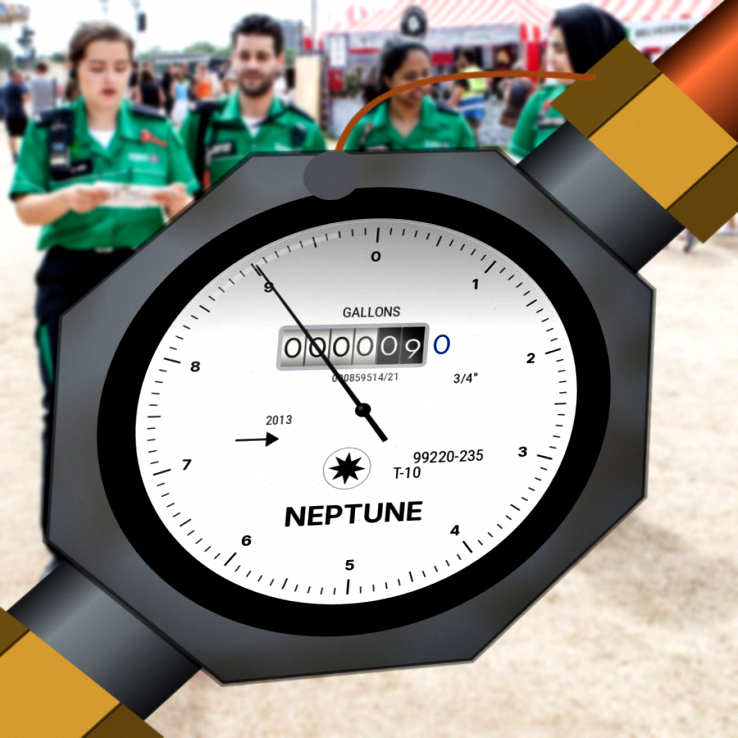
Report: gal 89.0
